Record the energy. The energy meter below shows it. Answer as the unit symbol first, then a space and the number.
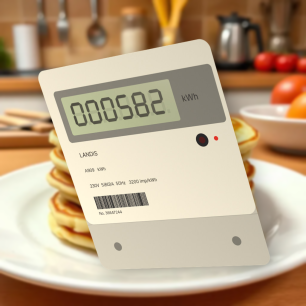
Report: kWh 582
